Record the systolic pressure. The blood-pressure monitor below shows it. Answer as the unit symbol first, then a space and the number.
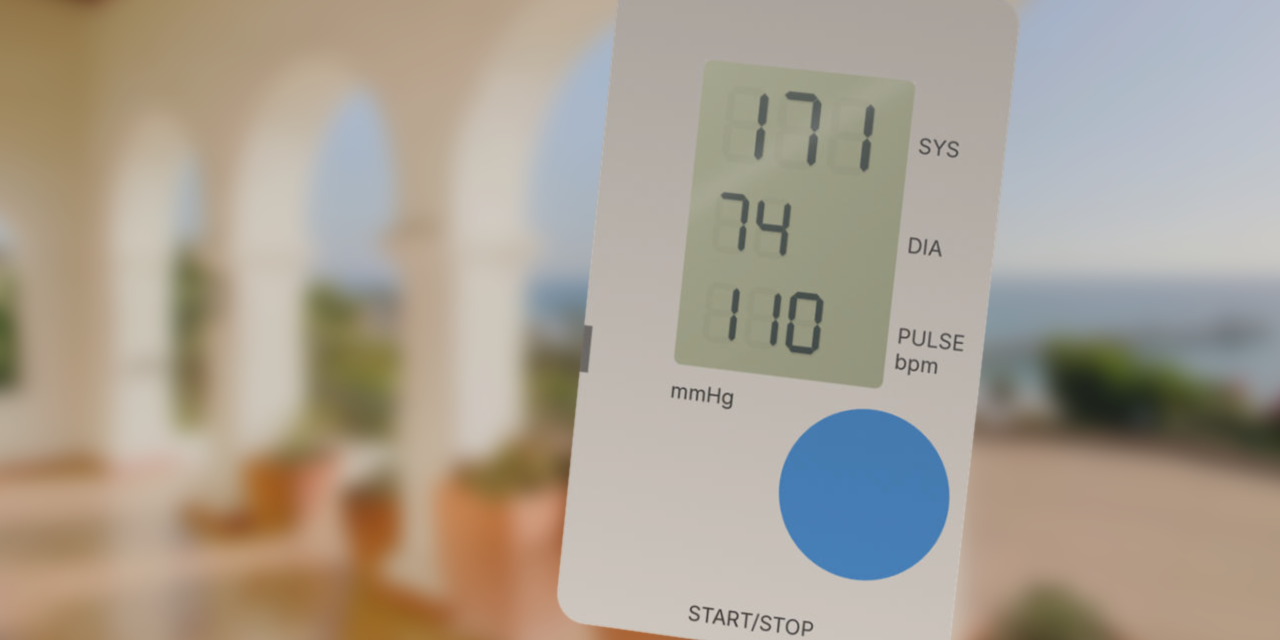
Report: mmHg 171
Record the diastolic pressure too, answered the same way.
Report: mmHg 74
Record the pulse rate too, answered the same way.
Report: bpm 110
